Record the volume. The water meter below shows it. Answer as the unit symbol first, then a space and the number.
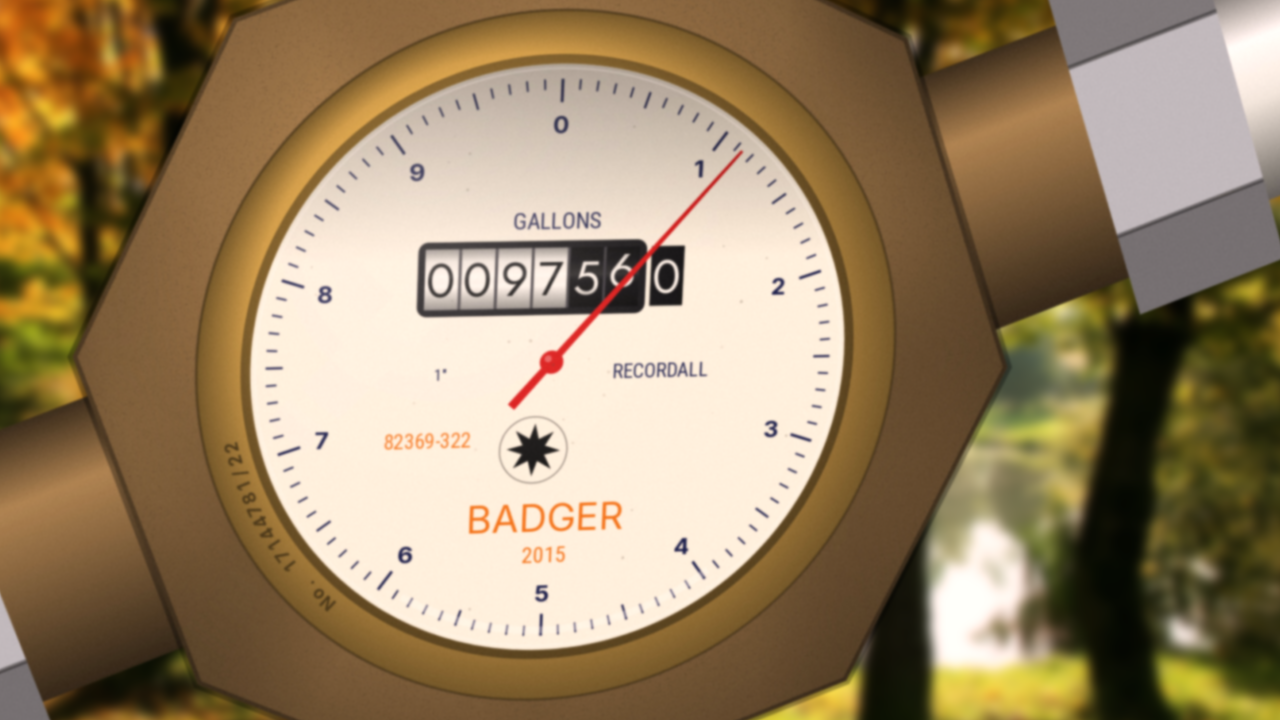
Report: gal 97561.1
